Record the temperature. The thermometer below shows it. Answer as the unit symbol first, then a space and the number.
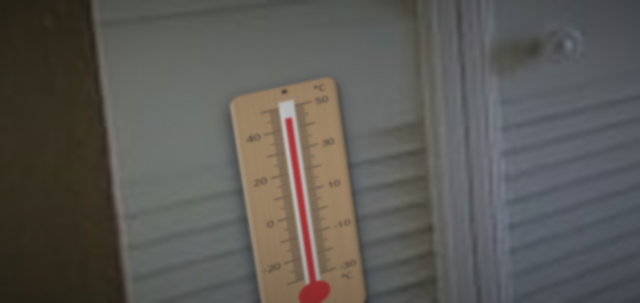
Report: °C 45
